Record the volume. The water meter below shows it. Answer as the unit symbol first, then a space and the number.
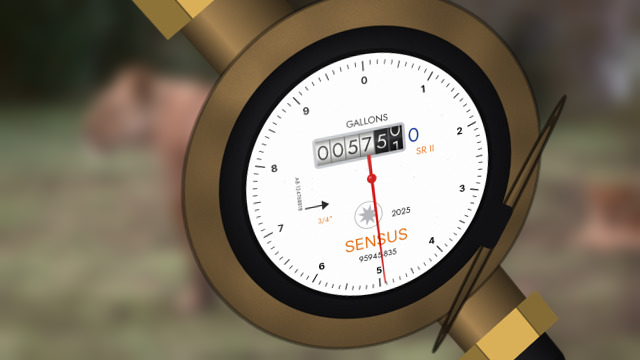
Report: gal 57504.9
